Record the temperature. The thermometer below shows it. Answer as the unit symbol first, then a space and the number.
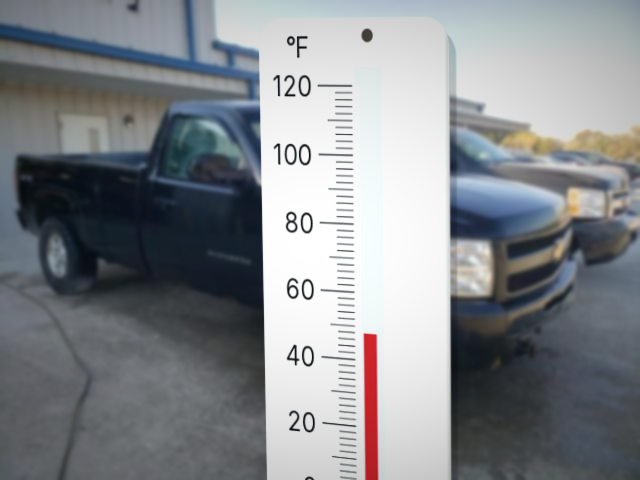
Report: °F 48
